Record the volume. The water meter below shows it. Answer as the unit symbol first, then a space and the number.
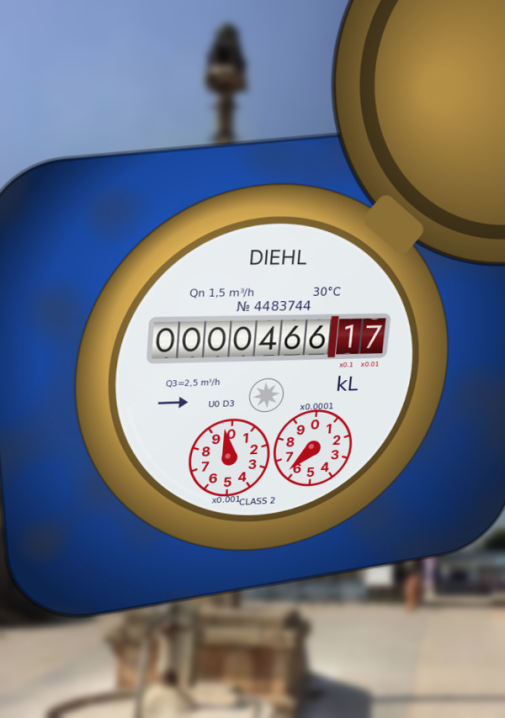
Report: kL 466.1696
